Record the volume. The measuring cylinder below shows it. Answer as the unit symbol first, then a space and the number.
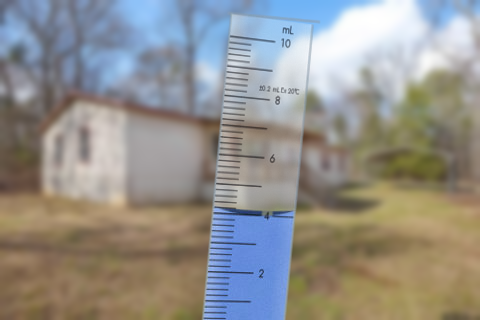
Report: mL 4
